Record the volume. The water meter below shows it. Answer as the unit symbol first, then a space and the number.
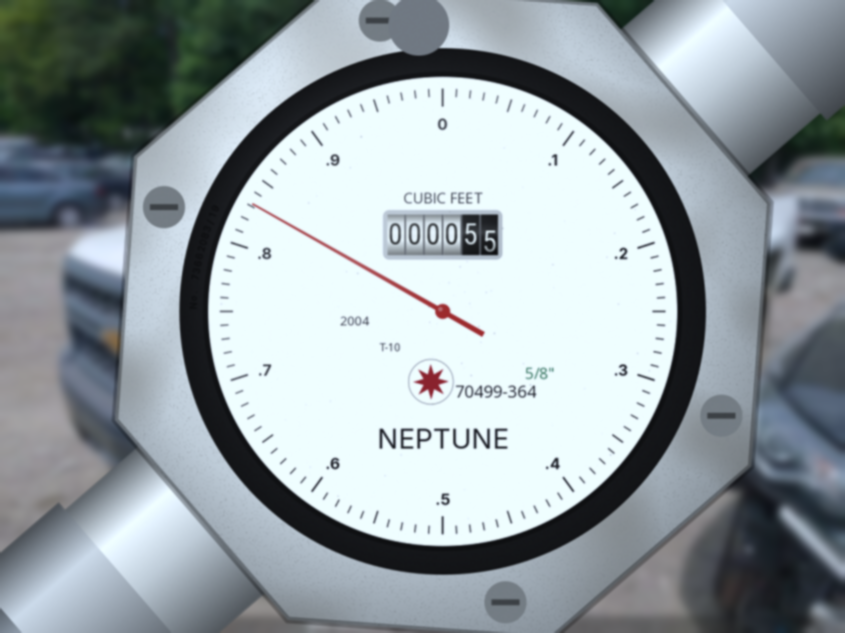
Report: ft³ 54.83
